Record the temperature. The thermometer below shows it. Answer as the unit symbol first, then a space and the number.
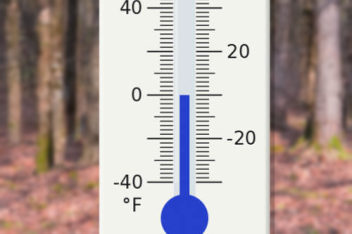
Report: °F 0
